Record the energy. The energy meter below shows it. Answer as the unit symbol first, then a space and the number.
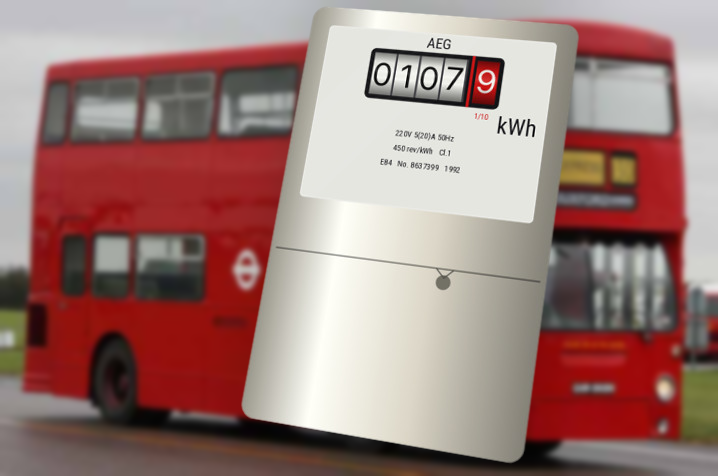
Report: kWh 107.9
